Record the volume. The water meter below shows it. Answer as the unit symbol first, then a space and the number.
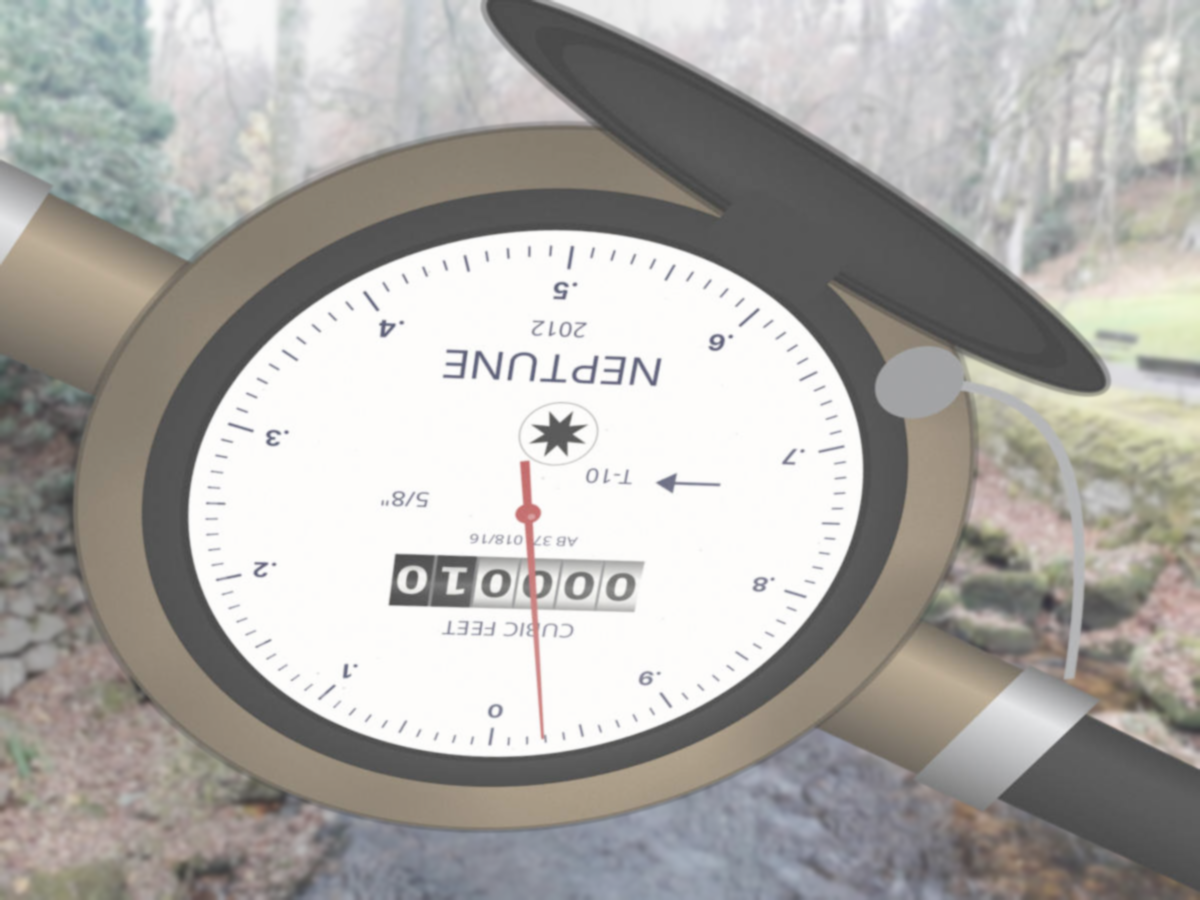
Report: ft³ 9.97
